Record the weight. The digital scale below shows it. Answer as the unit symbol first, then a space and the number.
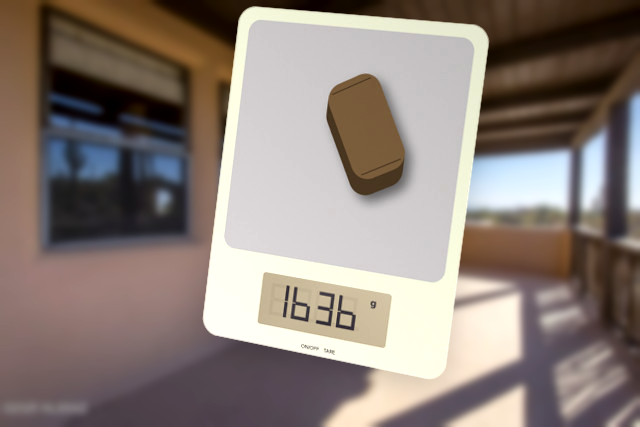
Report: g 1636
